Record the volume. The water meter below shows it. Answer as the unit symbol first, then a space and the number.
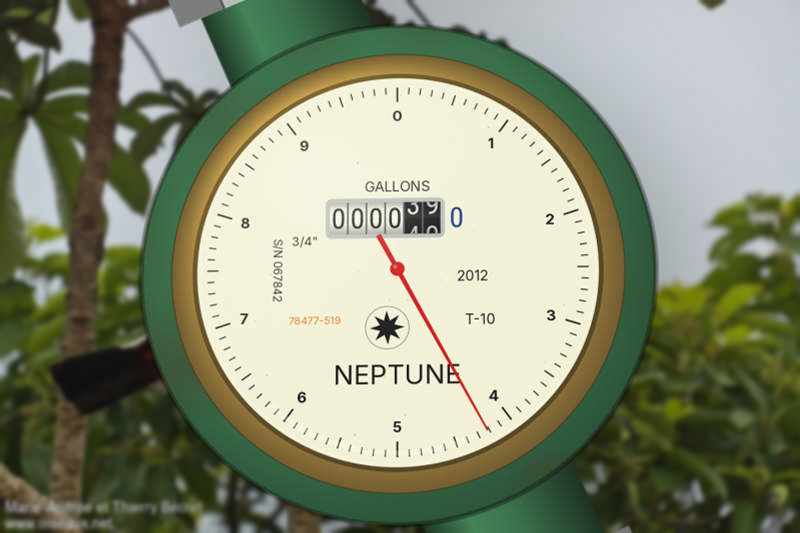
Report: gal 394.2
